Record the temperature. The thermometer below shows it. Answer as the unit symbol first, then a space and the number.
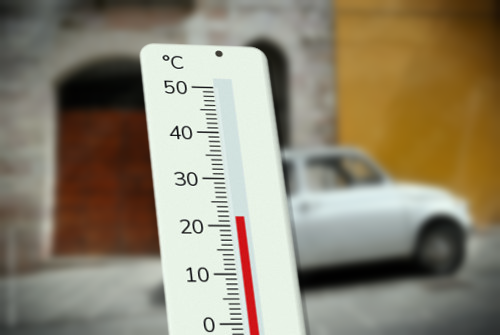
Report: °C 22
